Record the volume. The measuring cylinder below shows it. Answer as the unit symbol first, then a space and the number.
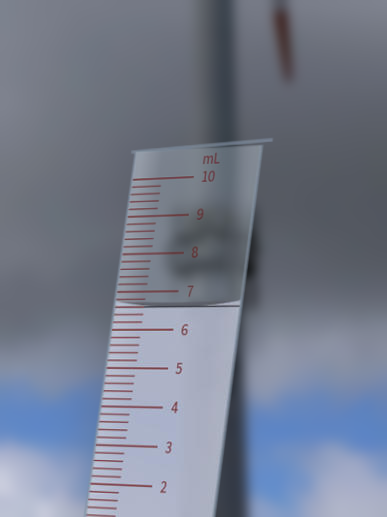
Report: mL 6.6
